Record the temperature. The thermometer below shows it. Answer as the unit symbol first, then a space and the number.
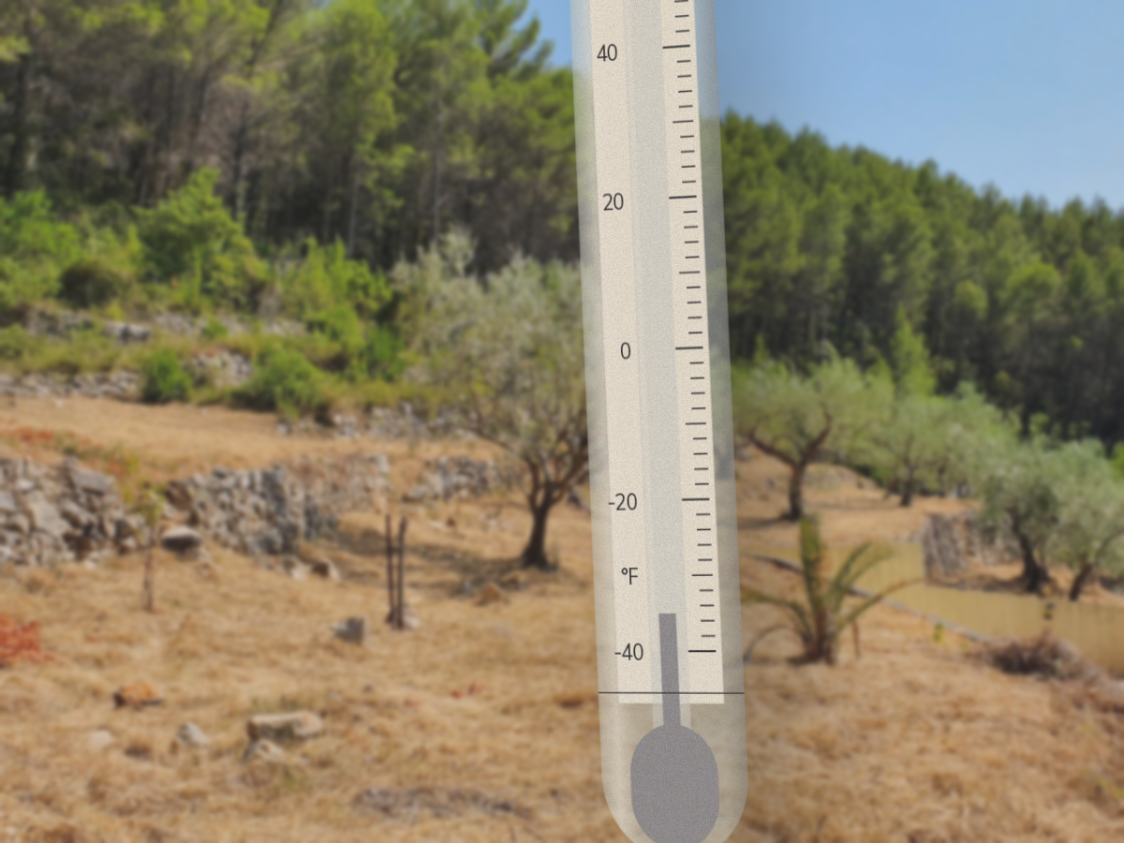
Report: °F -35
